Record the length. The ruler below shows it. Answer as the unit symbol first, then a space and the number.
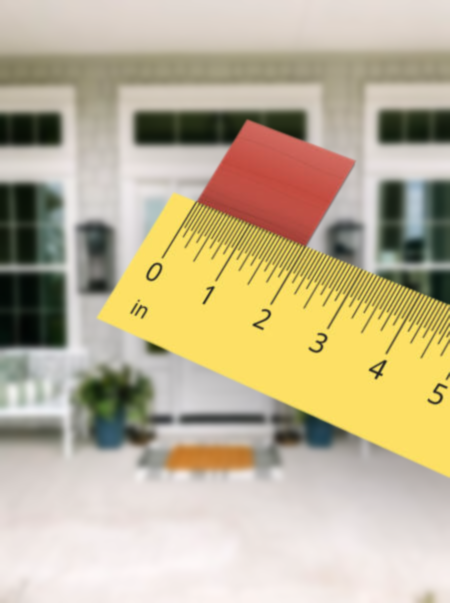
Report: in 2
